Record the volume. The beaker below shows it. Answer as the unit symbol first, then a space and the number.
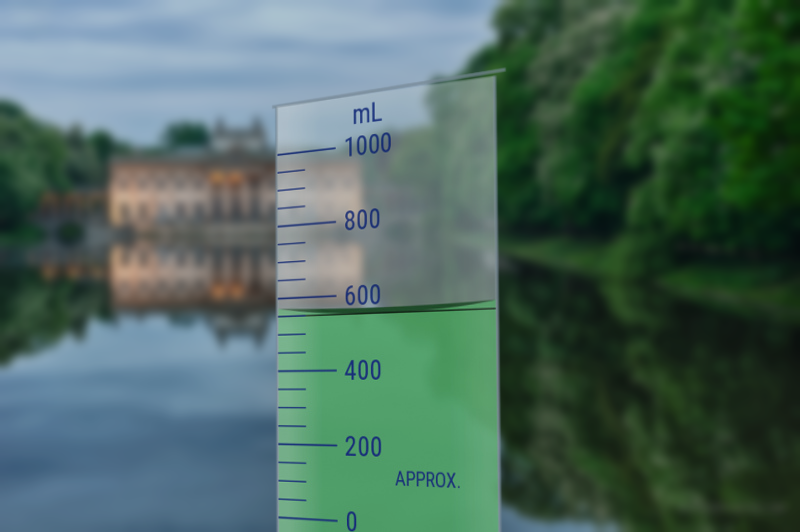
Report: mL 550
